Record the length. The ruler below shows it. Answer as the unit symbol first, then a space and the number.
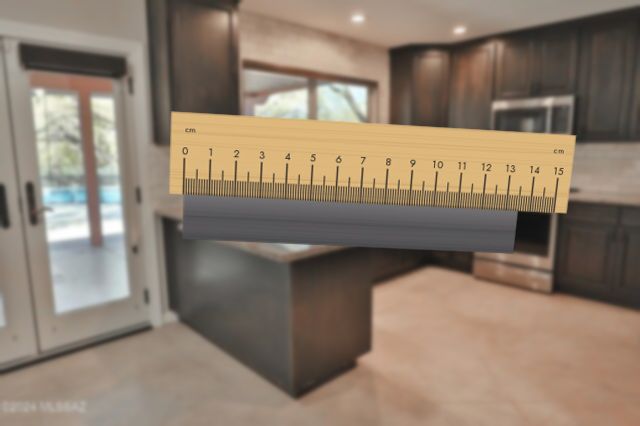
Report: cm 13.5
